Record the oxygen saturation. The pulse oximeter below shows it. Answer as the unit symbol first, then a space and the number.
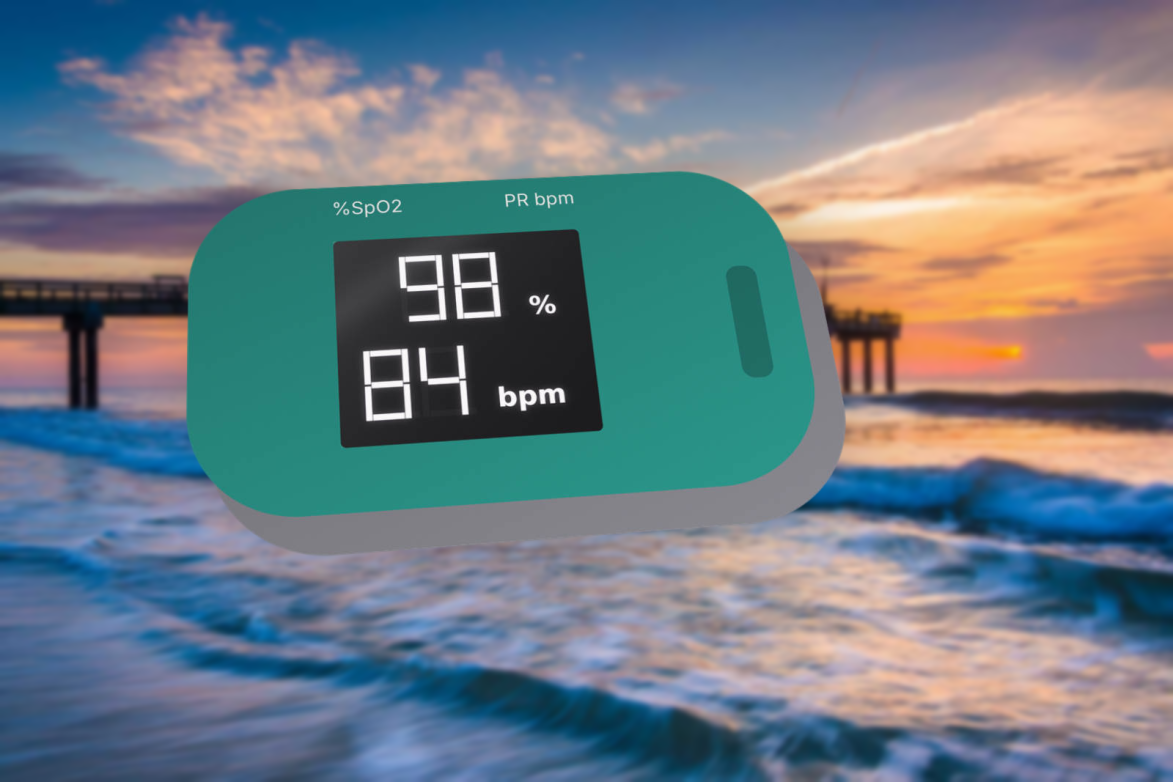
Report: % 98
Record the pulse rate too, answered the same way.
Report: bpm 84
